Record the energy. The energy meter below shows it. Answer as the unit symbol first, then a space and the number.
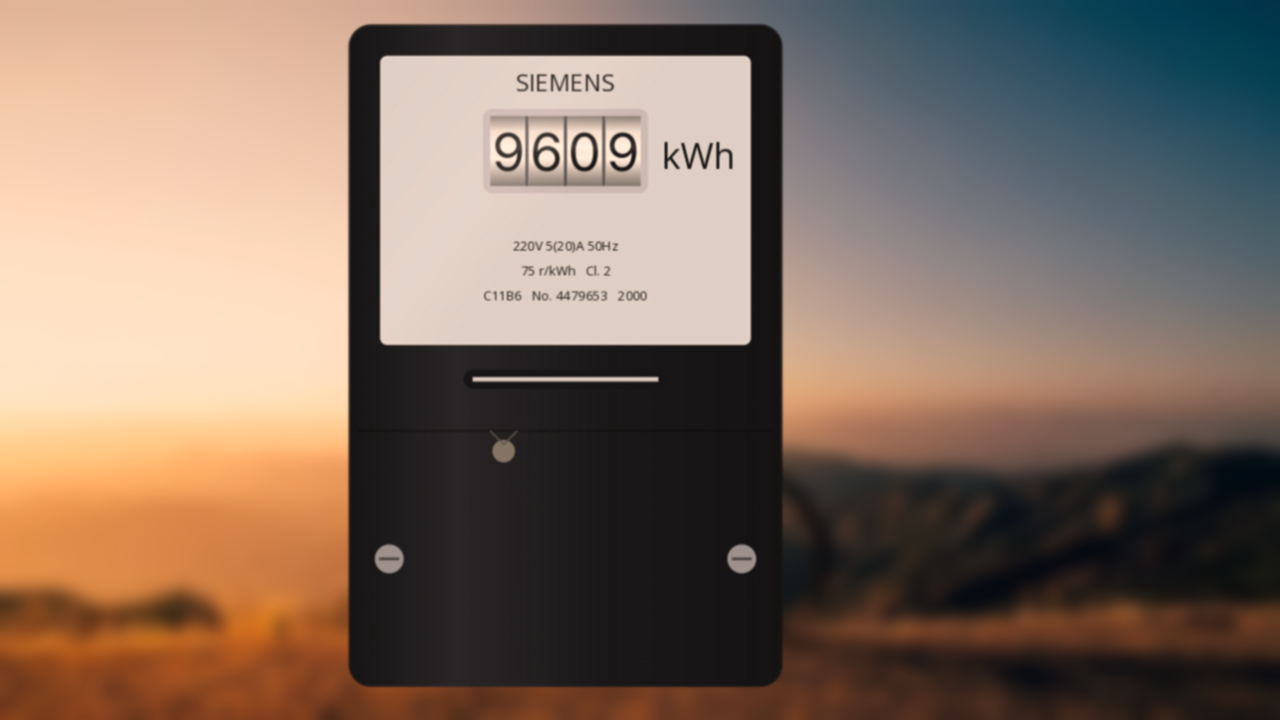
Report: kWh 9609
